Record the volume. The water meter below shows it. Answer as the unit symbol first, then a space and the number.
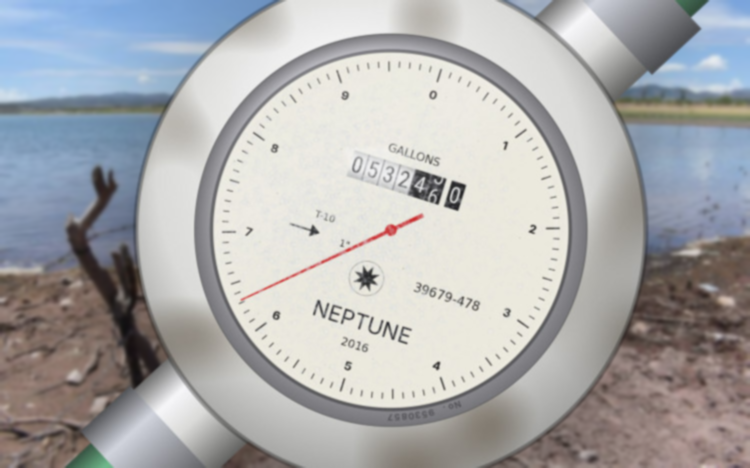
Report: gal 532456.3
